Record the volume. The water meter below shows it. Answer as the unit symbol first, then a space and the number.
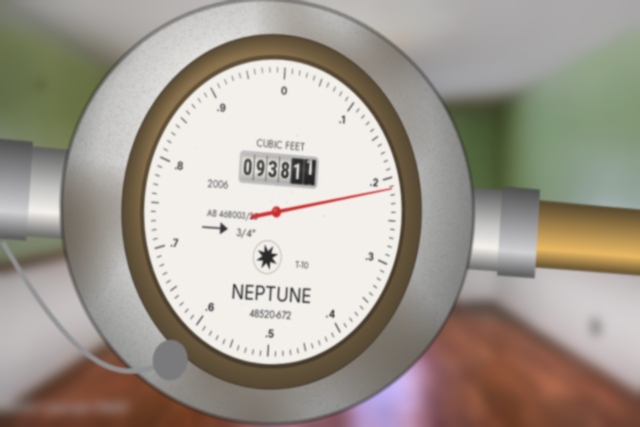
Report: ft³ 93811.21
